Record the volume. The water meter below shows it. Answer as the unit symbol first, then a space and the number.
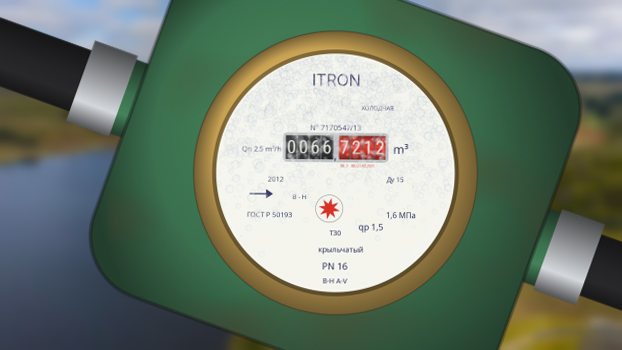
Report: m³ 66.7212
